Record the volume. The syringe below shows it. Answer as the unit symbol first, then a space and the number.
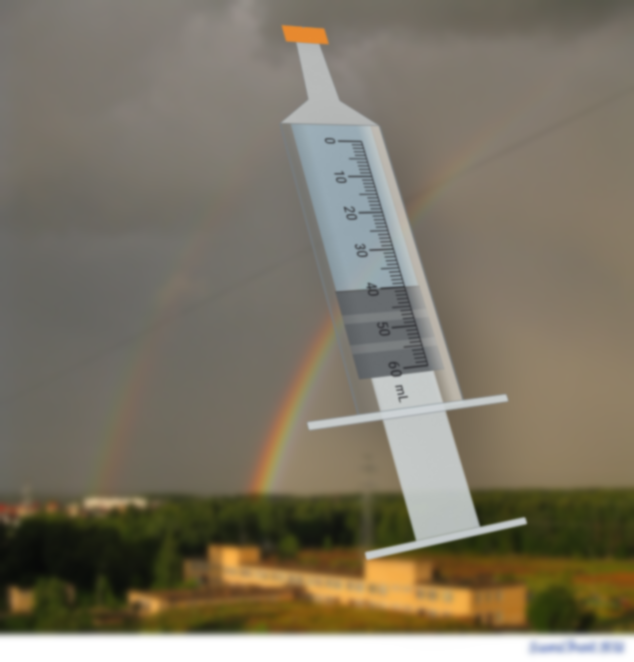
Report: mL 40
